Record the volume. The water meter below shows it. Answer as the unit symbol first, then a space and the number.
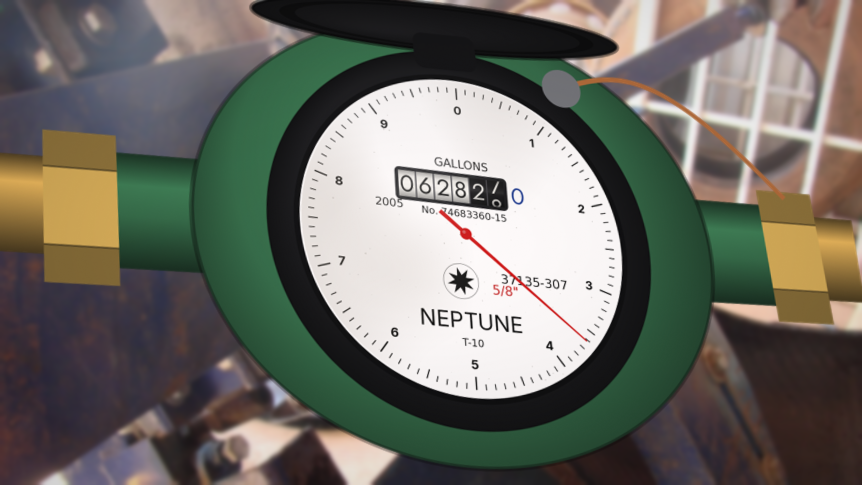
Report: gal 628273.6
